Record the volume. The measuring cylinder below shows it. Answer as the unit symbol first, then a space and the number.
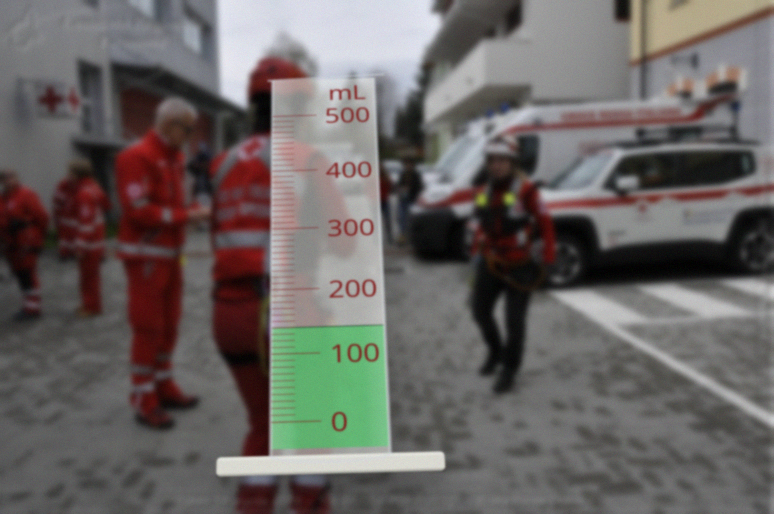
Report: mL 140
